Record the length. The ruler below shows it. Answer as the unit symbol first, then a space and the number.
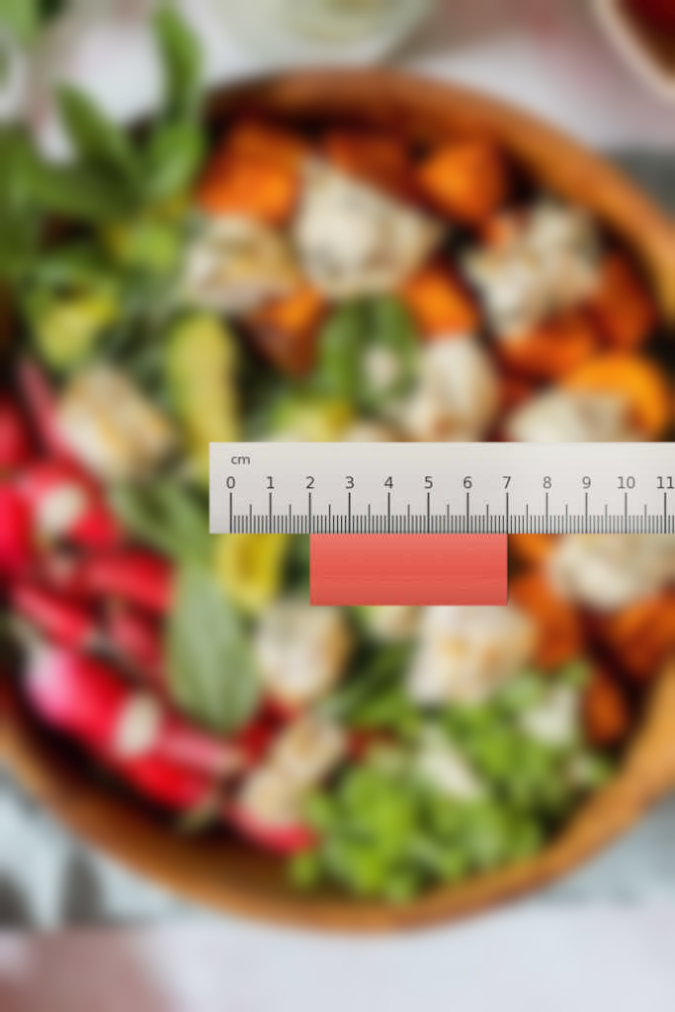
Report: cm 5
